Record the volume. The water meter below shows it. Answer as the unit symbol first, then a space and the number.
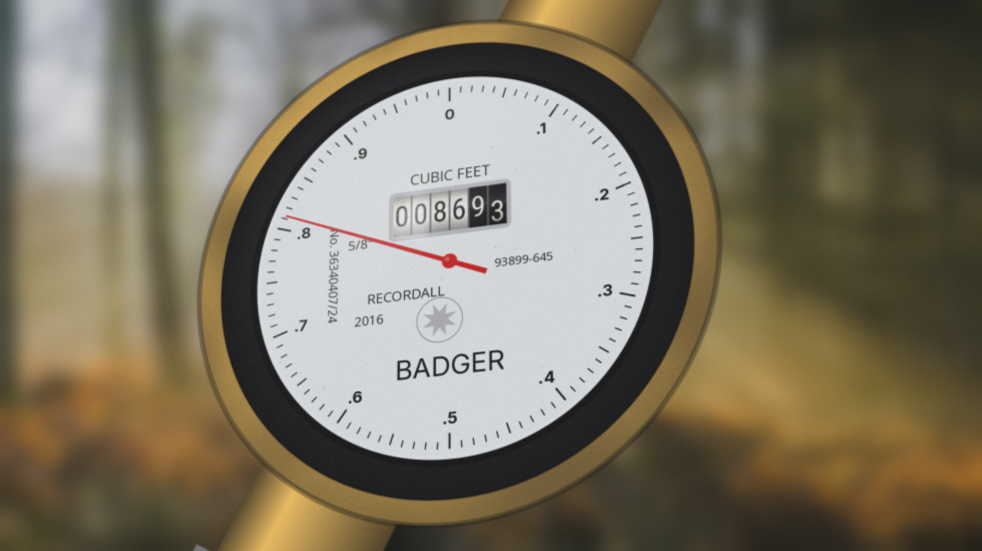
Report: ft³ 8692.81
